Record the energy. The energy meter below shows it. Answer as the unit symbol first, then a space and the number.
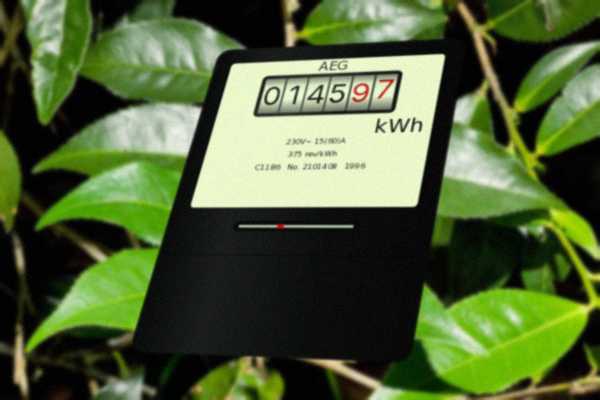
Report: kWh 145.97
